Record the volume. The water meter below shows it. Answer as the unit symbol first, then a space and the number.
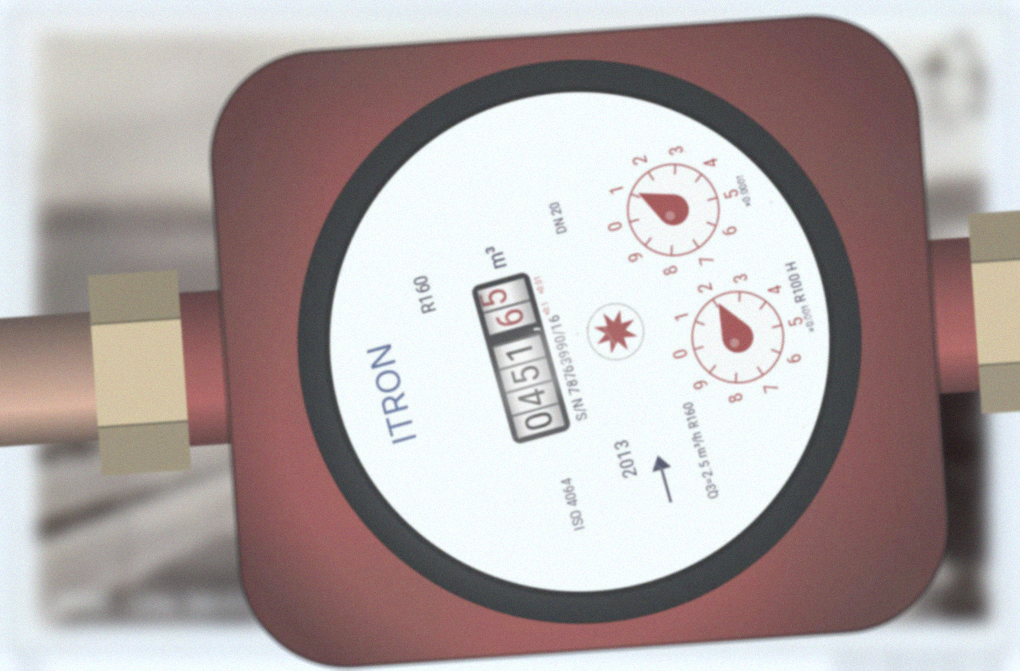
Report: m³ 451.6521
